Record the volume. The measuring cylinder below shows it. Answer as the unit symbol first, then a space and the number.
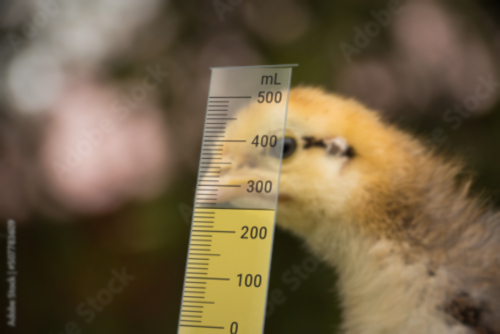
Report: mL 250
